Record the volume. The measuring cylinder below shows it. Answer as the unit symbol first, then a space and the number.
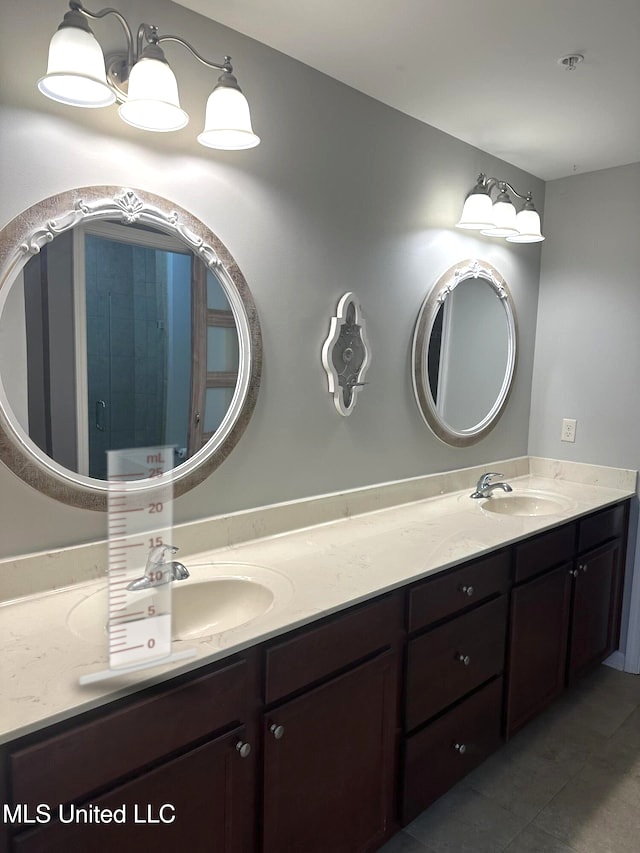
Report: mL 4
